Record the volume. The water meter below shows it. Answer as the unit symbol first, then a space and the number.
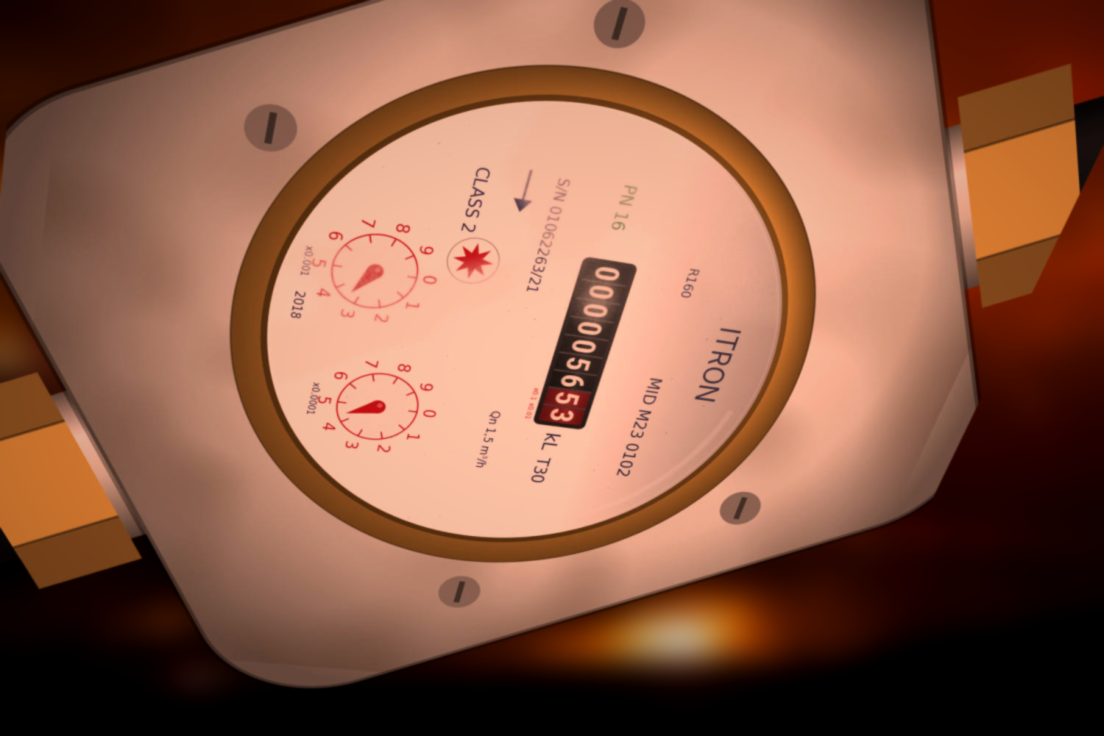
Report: kL 56.5334
